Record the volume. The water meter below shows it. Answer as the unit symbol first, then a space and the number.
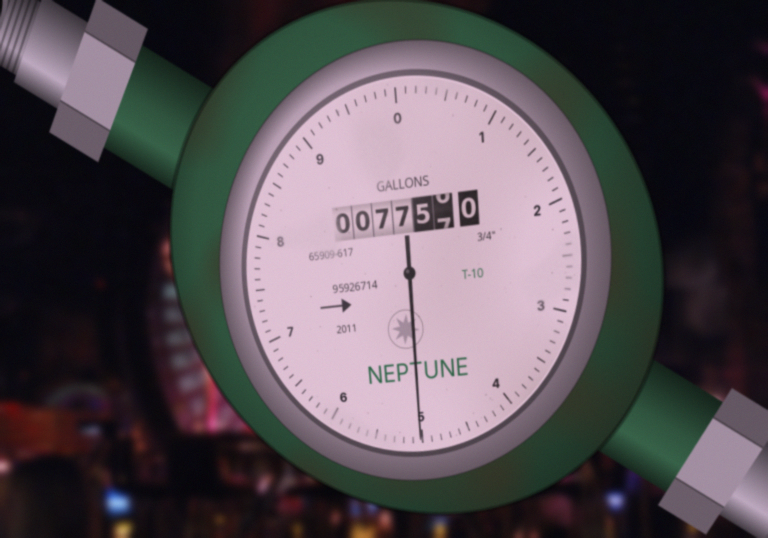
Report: gal 77565.0
